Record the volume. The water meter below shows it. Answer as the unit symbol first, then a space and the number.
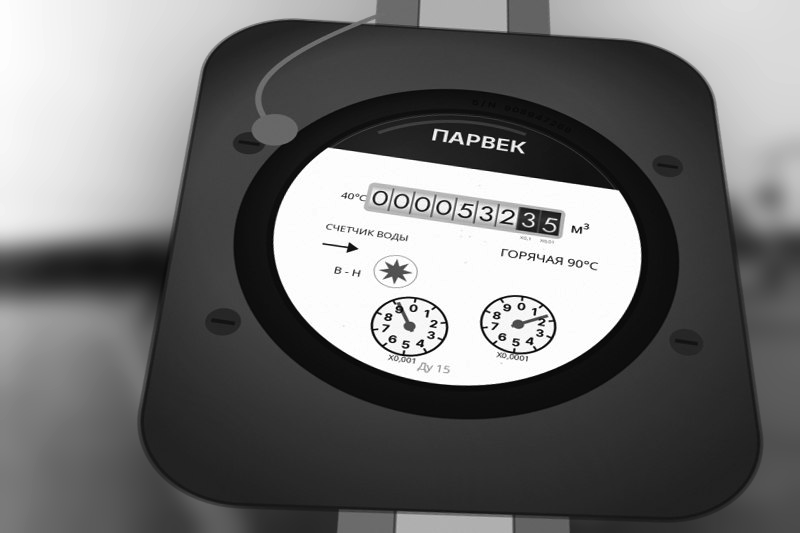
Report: m³ 532.3491
